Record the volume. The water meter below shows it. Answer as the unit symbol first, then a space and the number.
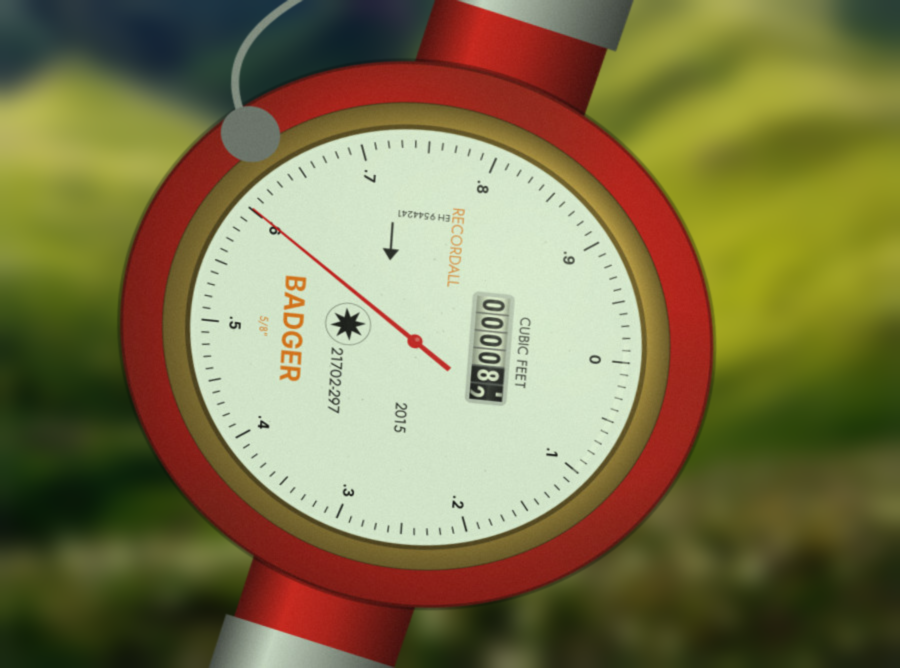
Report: ft³ 81.60
